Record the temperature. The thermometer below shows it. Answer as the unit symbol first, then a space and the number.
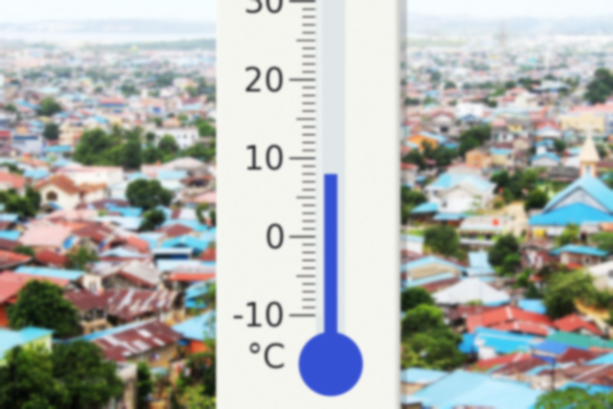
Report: °C 8
